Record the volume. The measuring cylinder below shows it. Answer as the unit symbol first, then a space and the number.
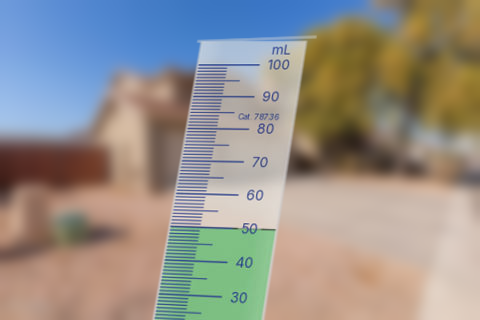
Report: mL 50
